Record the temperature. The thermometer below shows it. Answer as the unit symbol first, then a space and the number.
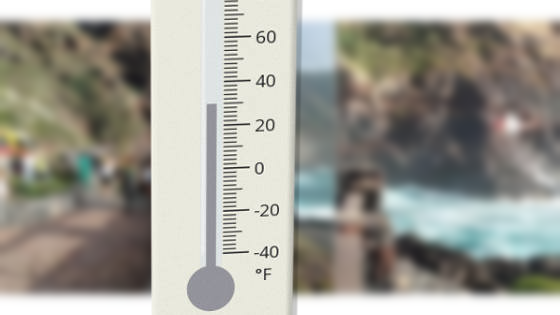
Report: °F 30
